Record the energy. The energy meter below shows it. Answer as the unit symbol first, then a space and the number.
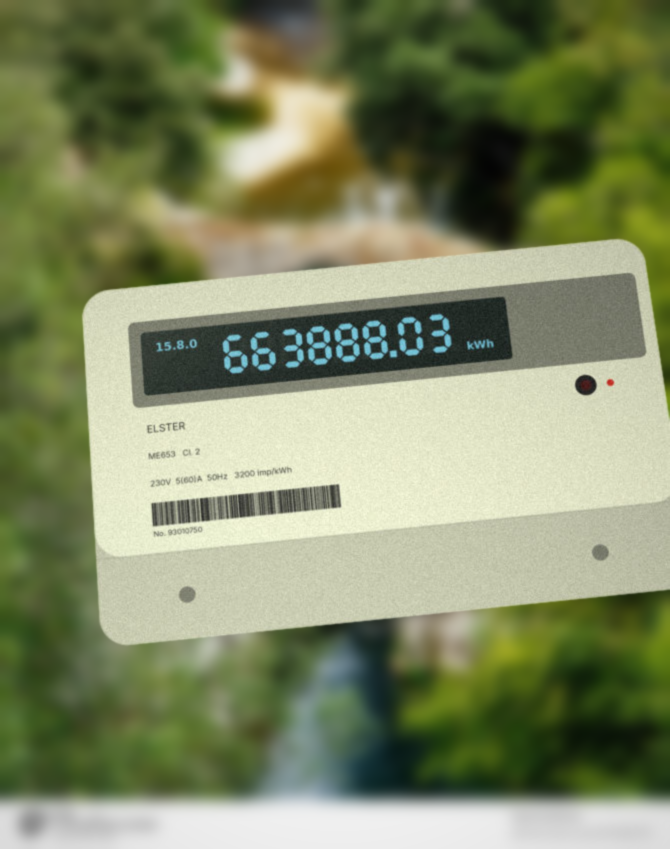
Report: kWh 663888.03
